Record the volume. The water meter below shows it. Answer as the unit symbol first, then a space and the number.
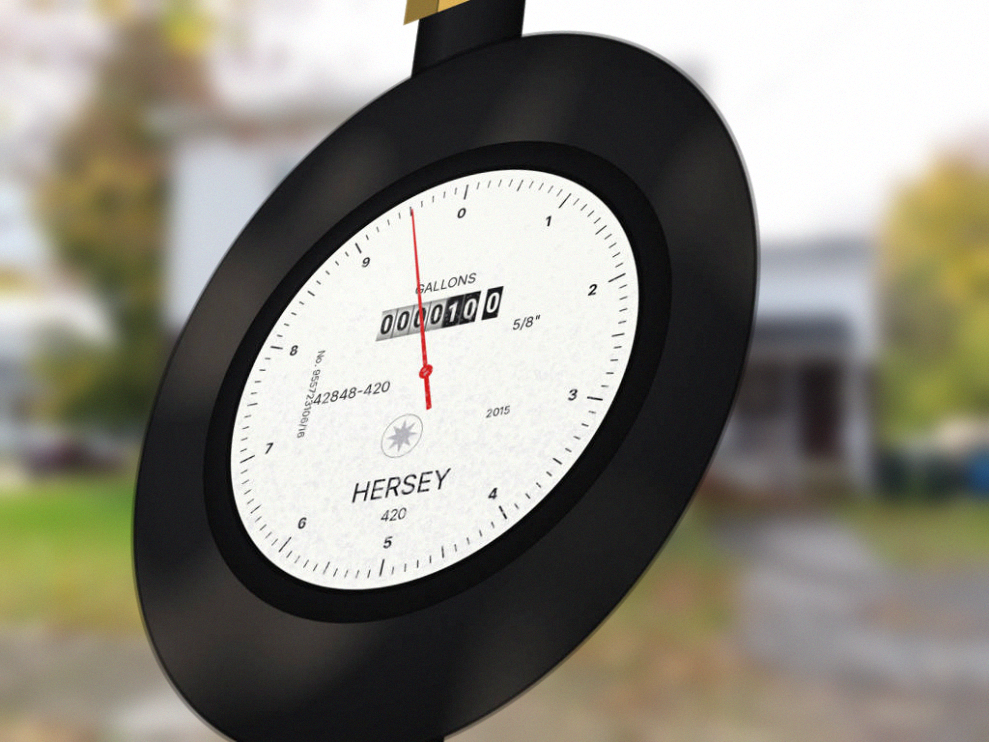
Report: gal 99.5
